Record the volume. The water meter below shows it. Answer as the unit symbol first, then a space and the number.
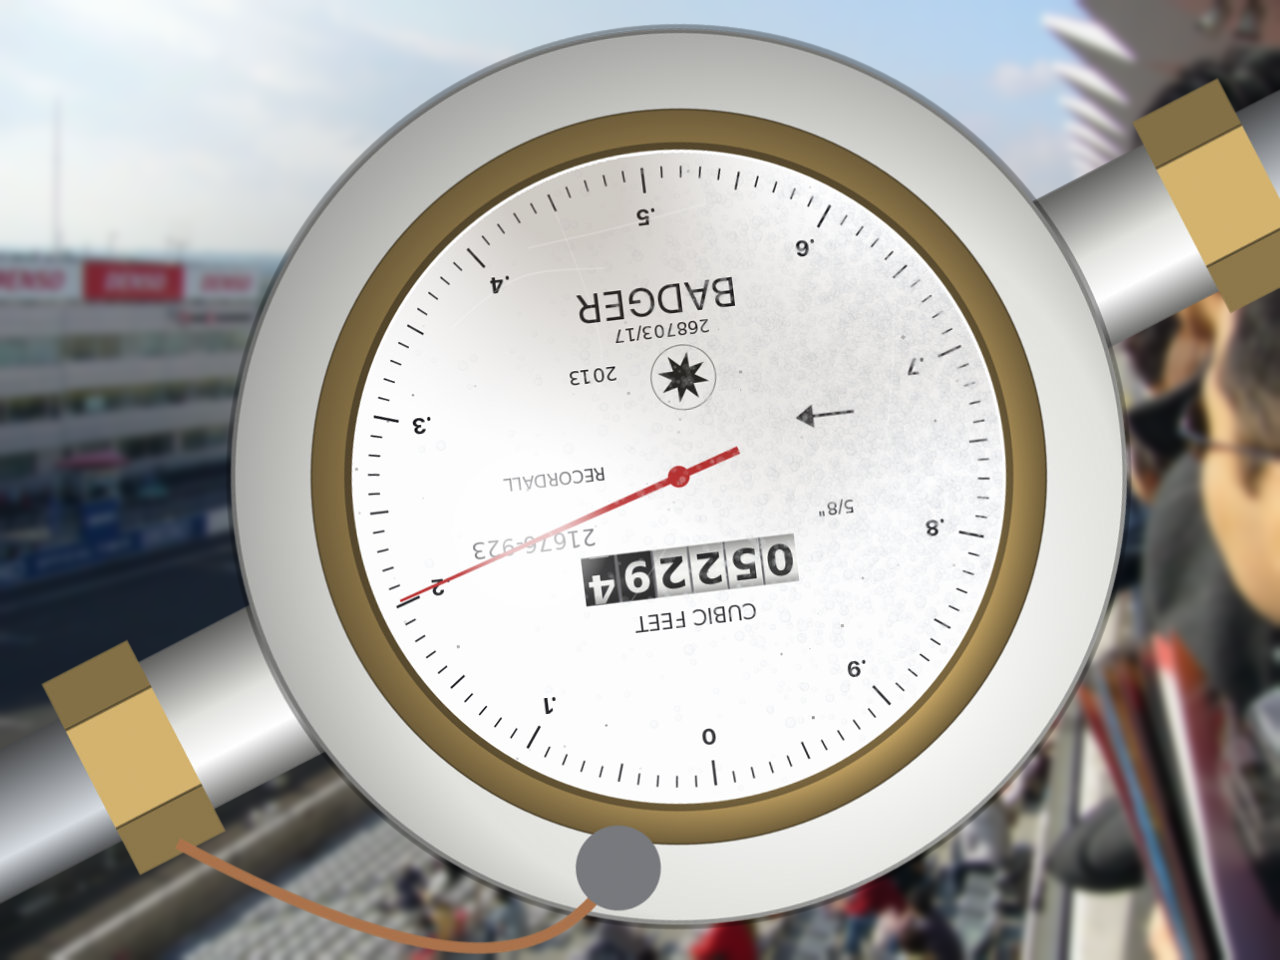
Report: ft³ 52294.20
